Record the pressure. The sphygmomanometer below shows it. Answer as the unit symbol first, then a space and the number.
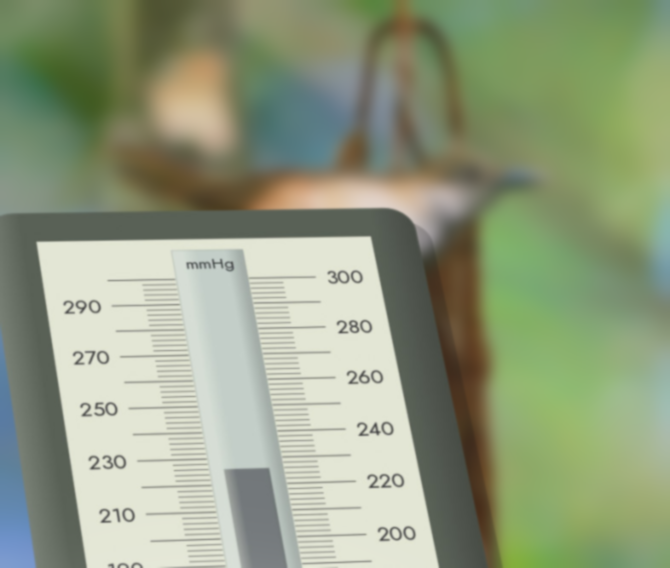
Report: mmHg 226
